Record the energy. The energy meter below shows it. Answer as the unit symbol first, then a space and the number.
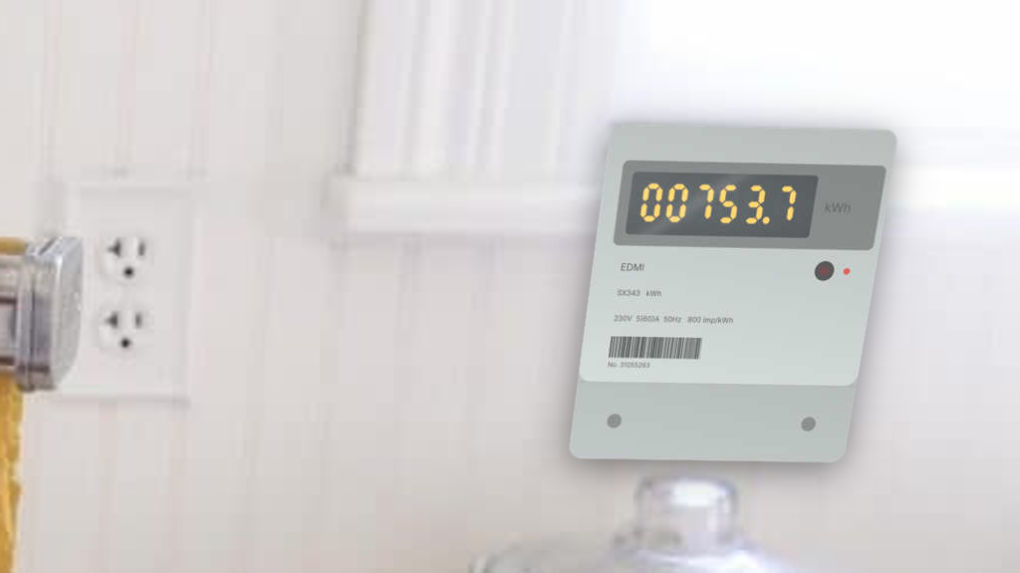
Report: kWh 753.7
